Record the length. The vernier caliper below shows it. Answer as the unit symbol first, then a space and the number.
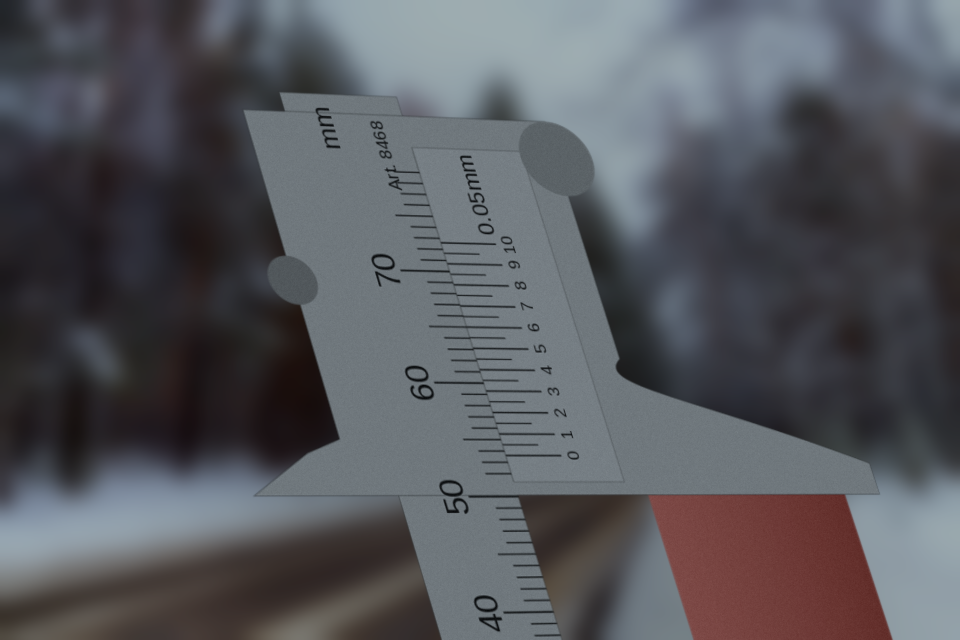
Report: mm 53.6
